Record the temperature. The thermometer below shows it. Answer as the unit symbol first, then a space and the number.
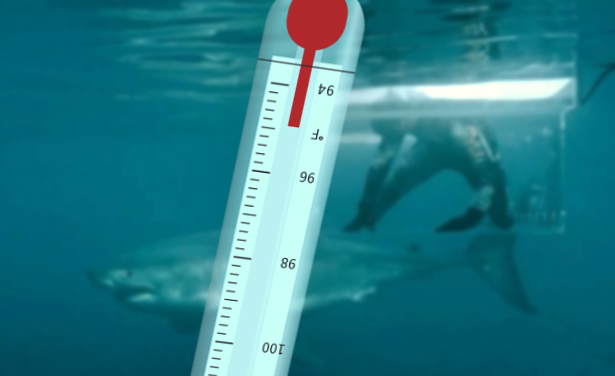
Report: °F 94.9
